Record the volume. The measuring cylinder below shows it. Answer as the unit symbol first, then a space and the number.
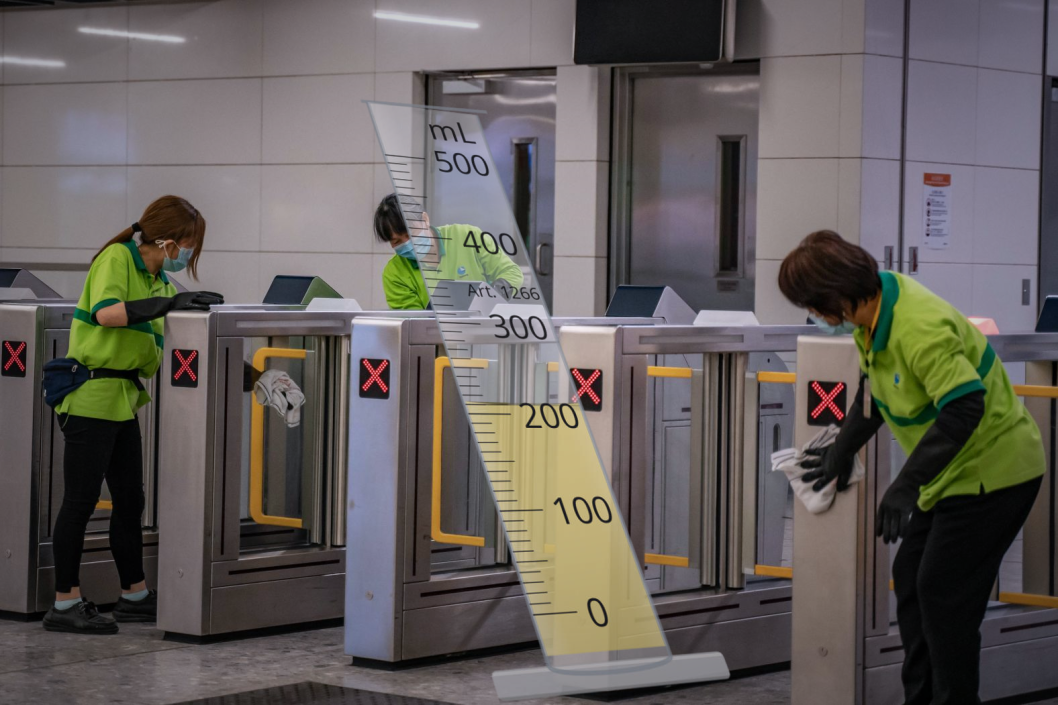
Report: mL 210
